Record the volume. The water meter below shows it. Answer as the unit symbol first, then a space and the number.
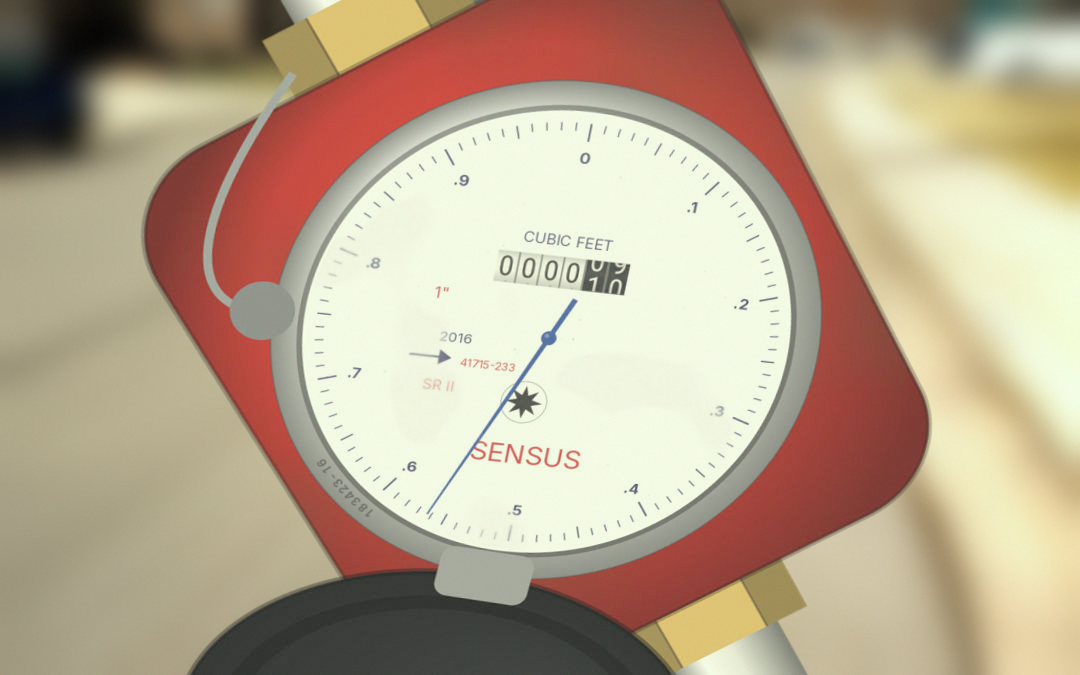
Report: ft³ 9.56
